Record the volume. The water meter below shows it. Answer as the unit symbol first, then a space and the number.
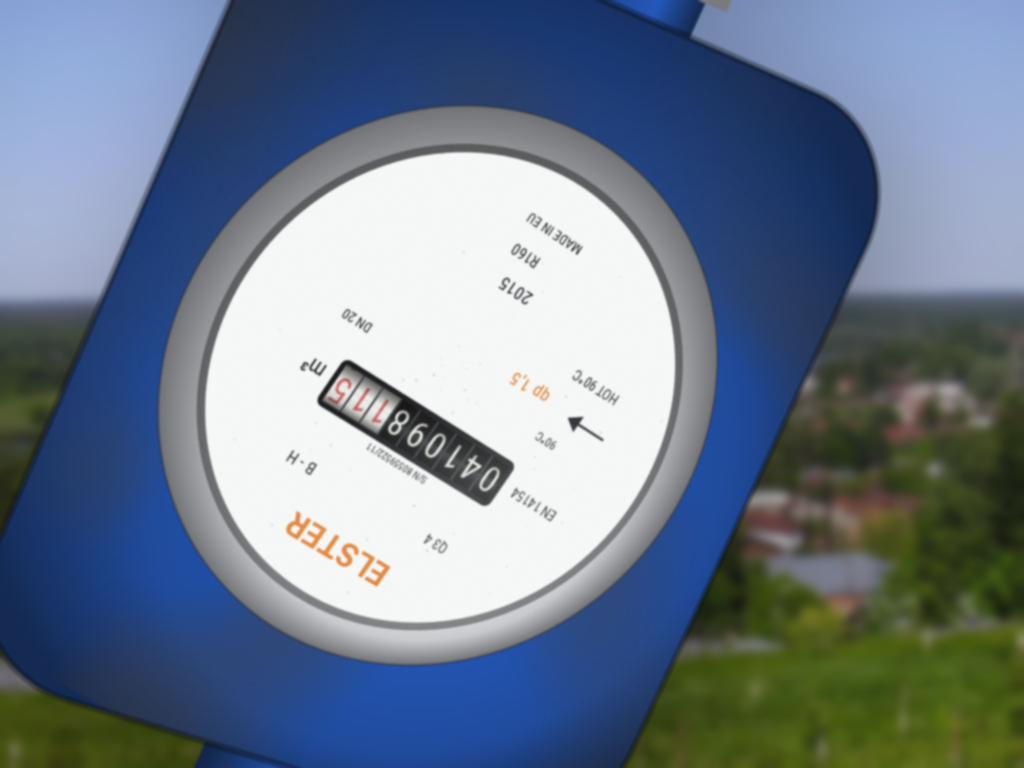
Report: m³ 41098.115
